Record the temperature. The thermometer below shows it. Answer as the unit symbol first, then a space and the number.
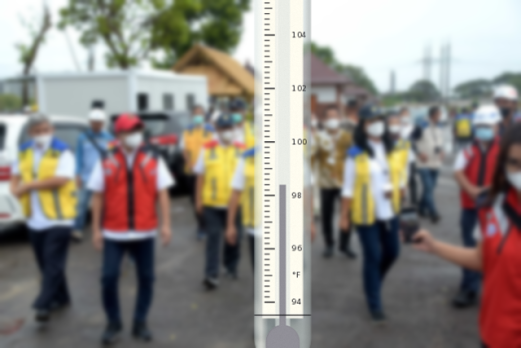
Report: °F 98.4
